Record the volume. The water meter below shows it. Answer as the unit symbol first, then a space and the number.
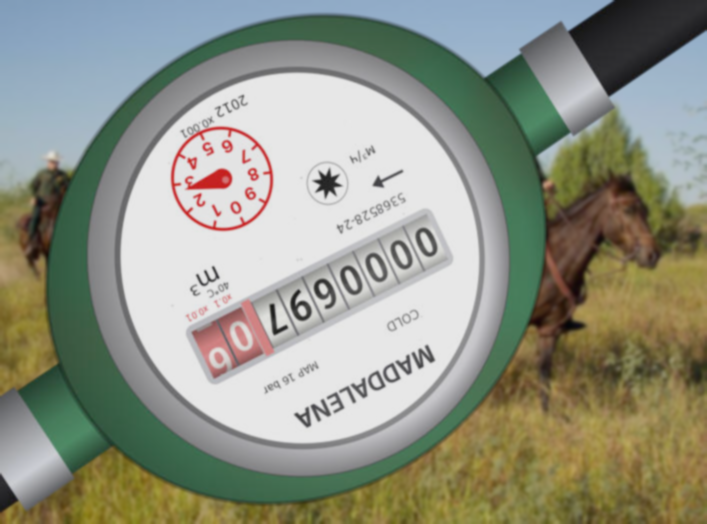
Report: m³ 697.062
